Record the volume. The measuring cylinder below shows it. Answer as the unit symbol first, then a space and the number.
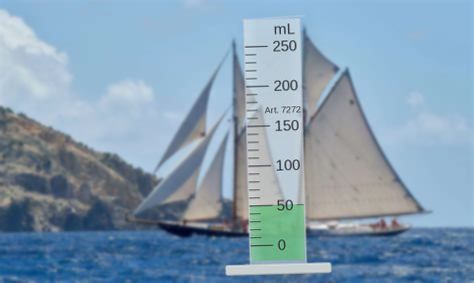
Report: mL 50
